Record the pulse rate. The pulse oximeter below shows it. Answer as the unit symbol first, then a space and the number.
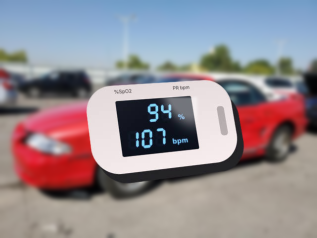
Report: bpm 107
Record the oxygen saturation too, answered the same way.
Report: % 94
